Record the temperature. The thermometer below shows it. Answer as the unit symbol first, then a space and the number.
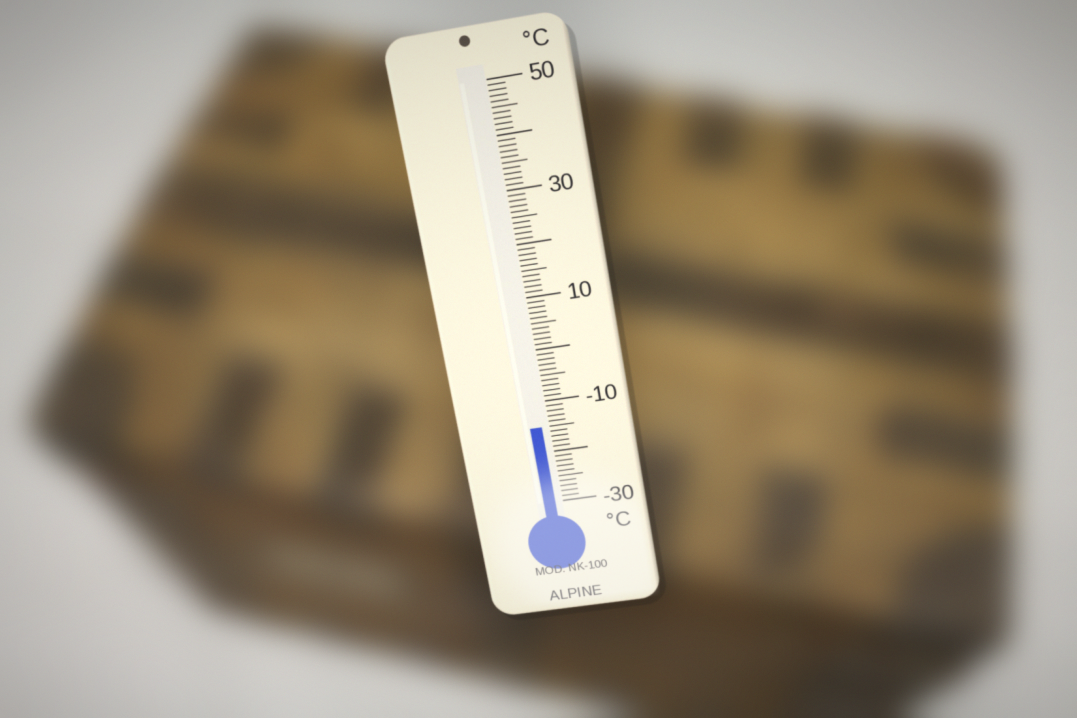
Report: °C -15
